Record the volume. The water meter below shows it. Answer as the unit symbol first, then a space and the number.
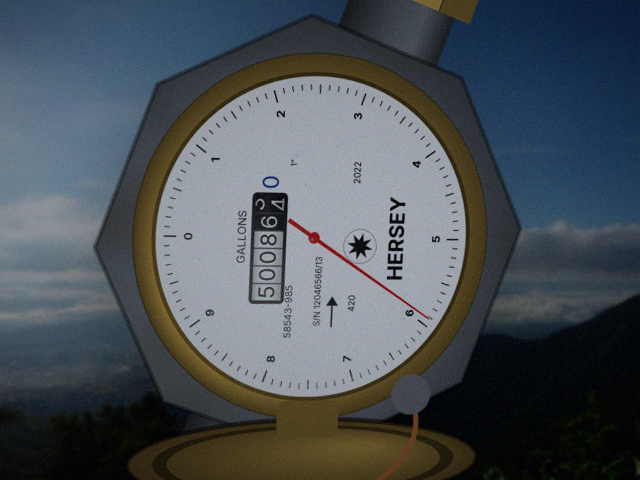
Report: gal 5008635.9
